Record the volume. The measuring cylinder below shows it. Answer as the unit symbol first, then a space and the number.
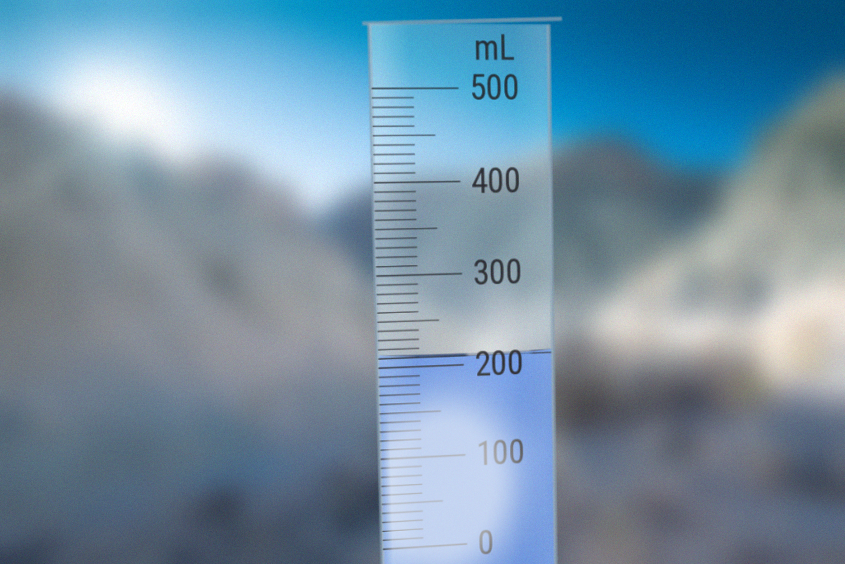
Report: mL 210
